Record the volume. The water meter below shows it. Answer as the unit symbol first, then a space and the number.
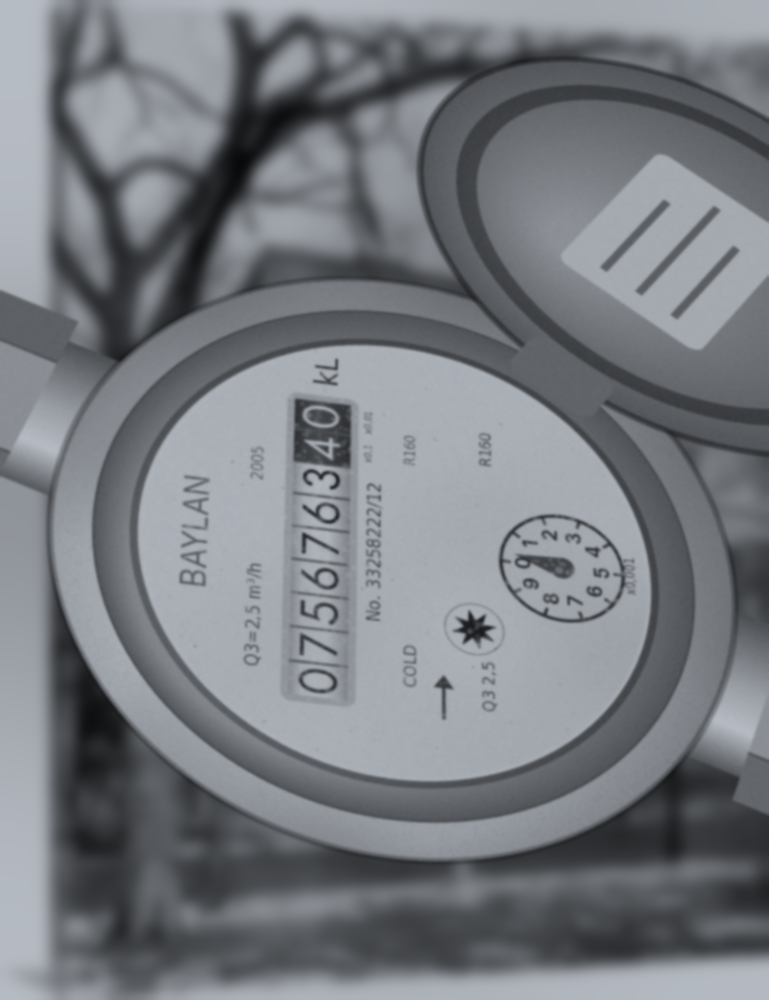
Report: kL 756763.400
